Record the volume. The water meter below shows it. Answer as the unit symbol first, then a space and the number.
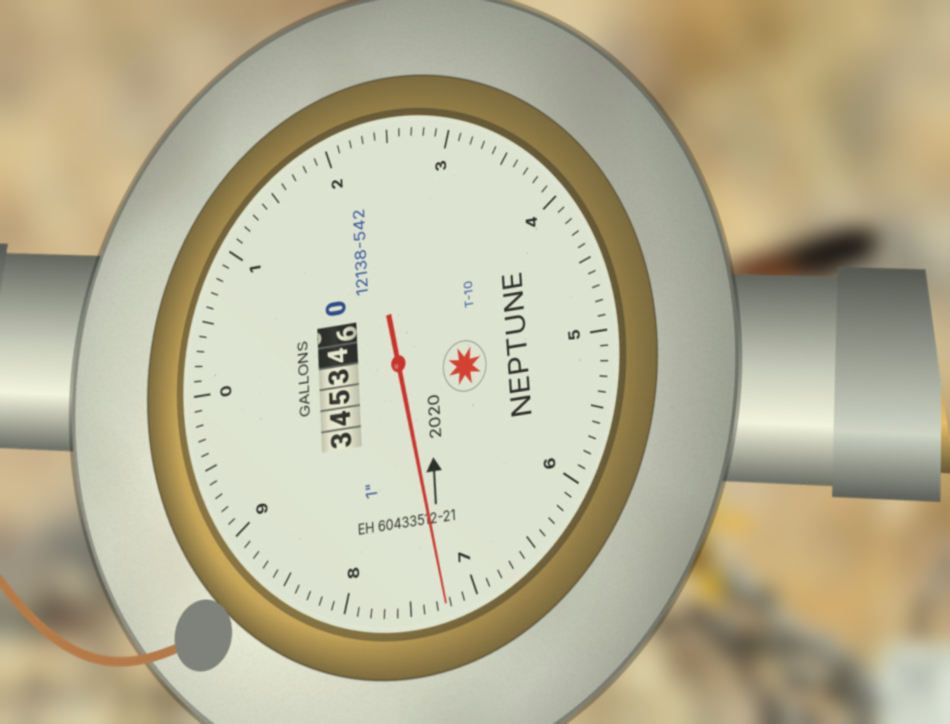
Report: gal 3453457.2
